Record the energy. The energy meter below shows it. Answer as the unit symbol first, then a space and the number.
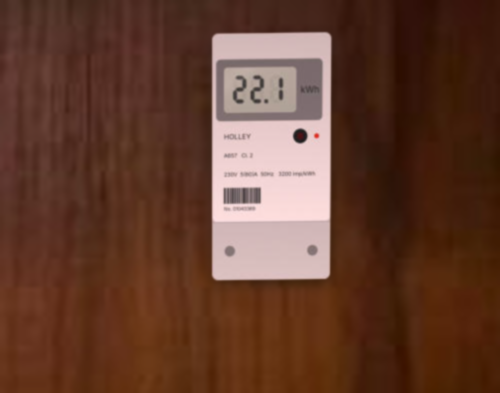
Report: kWh 22.1
